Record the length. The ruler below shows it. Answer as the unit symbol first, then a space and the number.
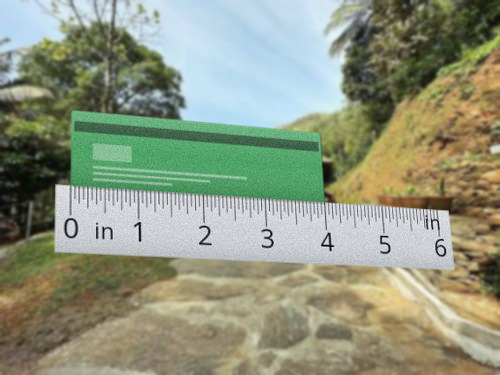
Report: in 4
